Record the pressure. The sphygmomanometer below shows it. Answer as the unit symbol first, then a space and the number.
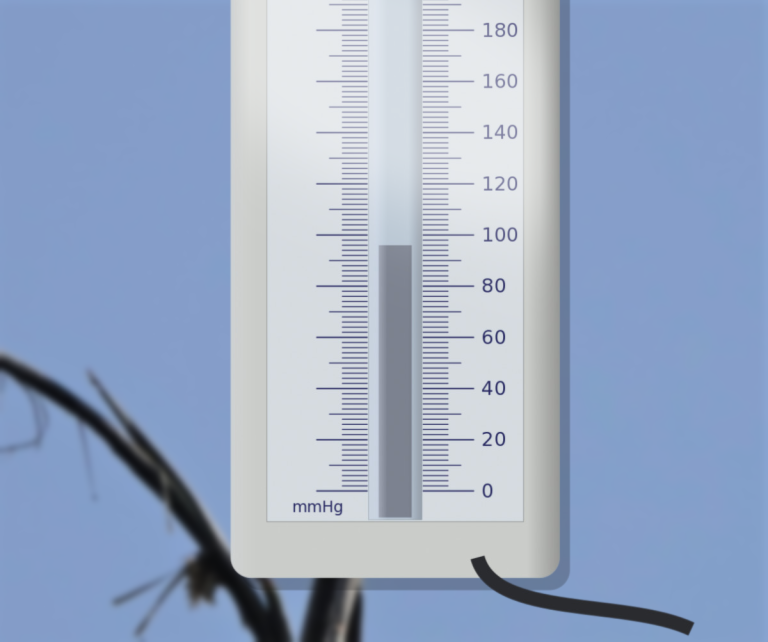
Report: mmHg 96
